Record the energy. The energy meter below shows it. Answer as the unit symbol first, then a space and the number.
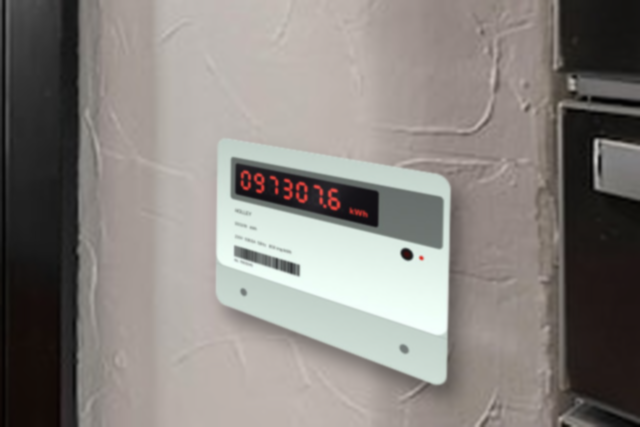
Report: kWh 97307.6
